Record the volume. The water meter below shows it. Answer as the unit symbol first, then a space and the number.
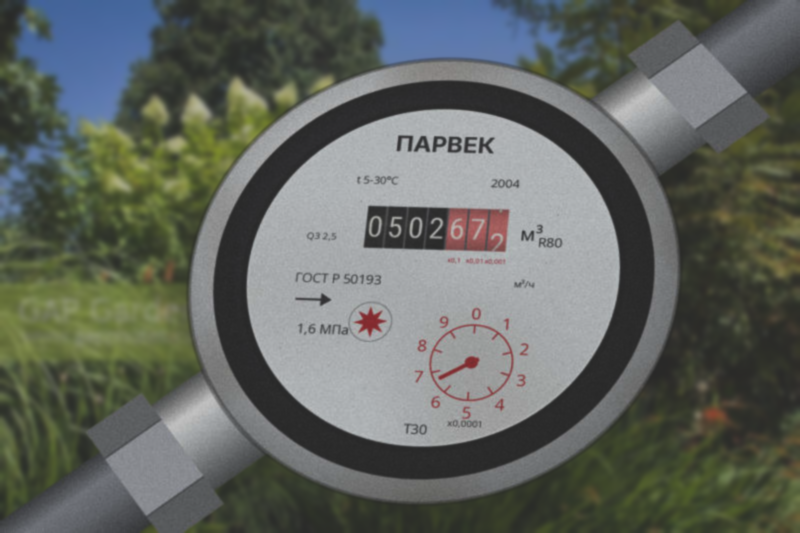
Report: m³ 502.6716
